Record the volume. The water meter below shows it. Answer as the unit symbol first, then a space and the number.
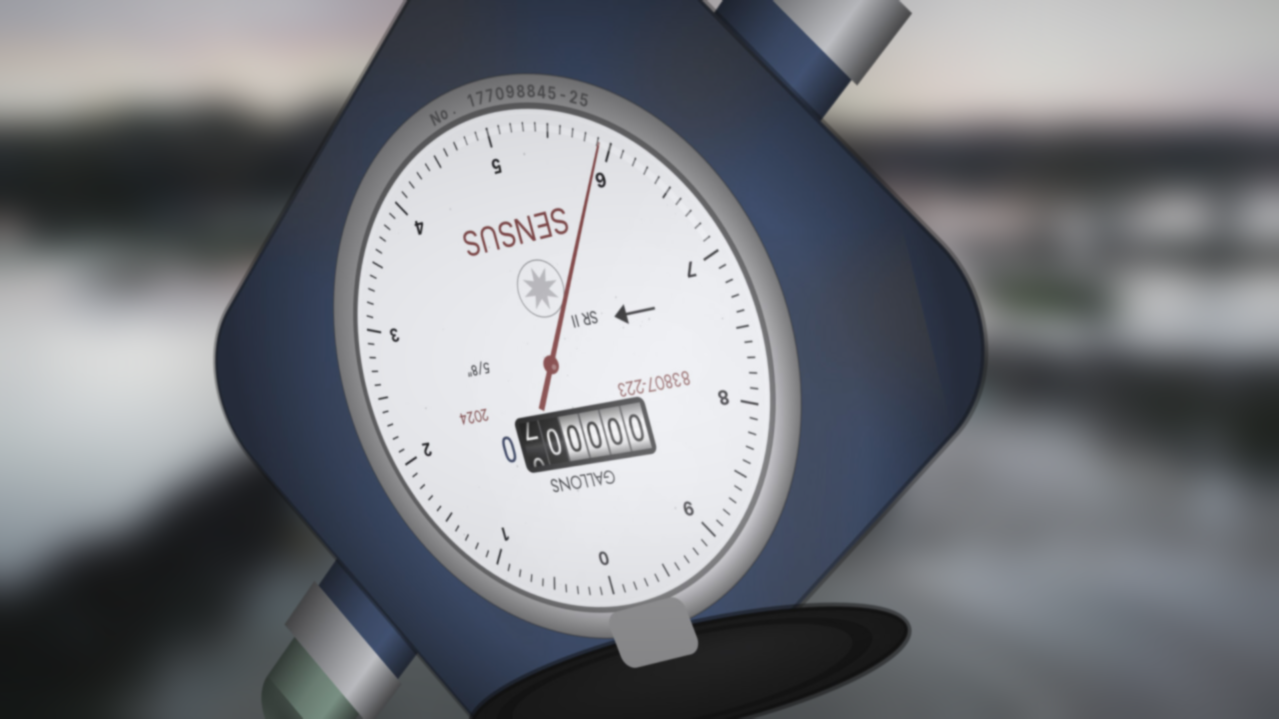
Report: gal 65.9
